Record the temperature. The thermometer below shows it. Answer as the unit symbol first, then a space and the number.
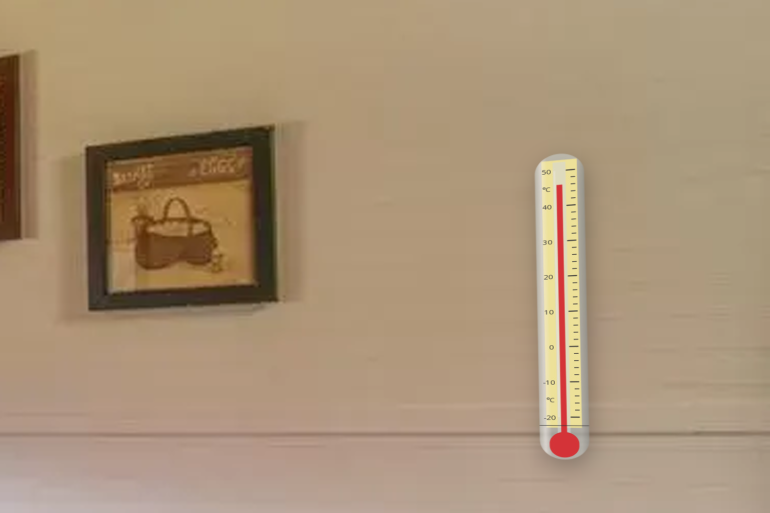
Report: °C 46
